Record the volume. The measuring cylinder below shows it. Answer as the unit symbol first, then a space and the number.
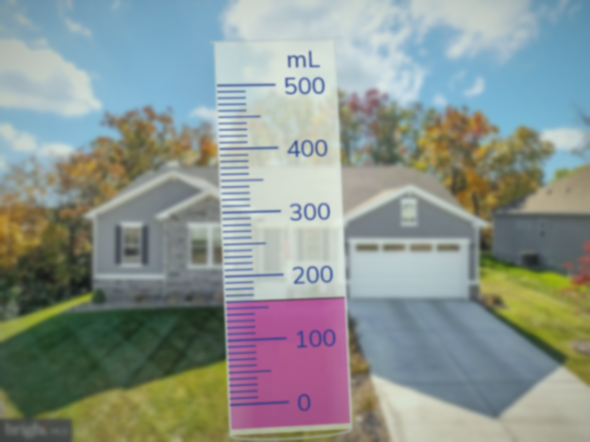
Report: mL 160
